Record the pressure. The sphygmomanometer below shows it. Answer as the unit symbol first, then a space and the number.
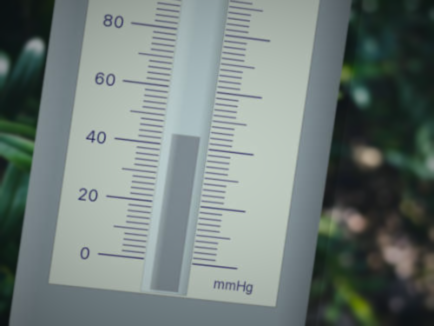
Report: mmHg 44
